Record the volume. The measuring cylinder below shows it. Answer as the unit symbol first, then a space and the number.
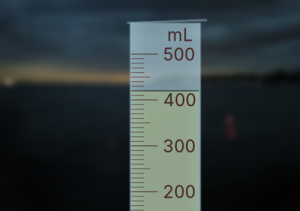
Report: mL 420
